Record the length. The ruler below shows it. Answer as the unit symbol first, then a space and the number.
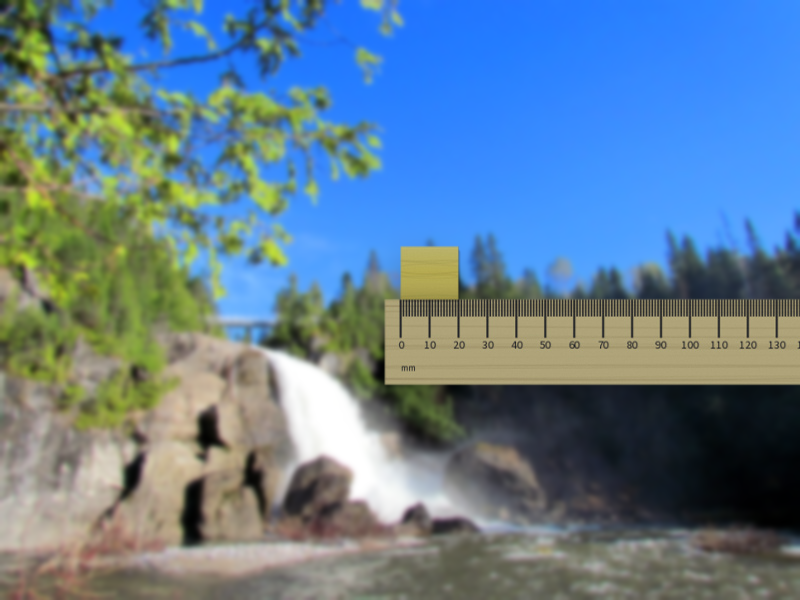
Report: mm 20
